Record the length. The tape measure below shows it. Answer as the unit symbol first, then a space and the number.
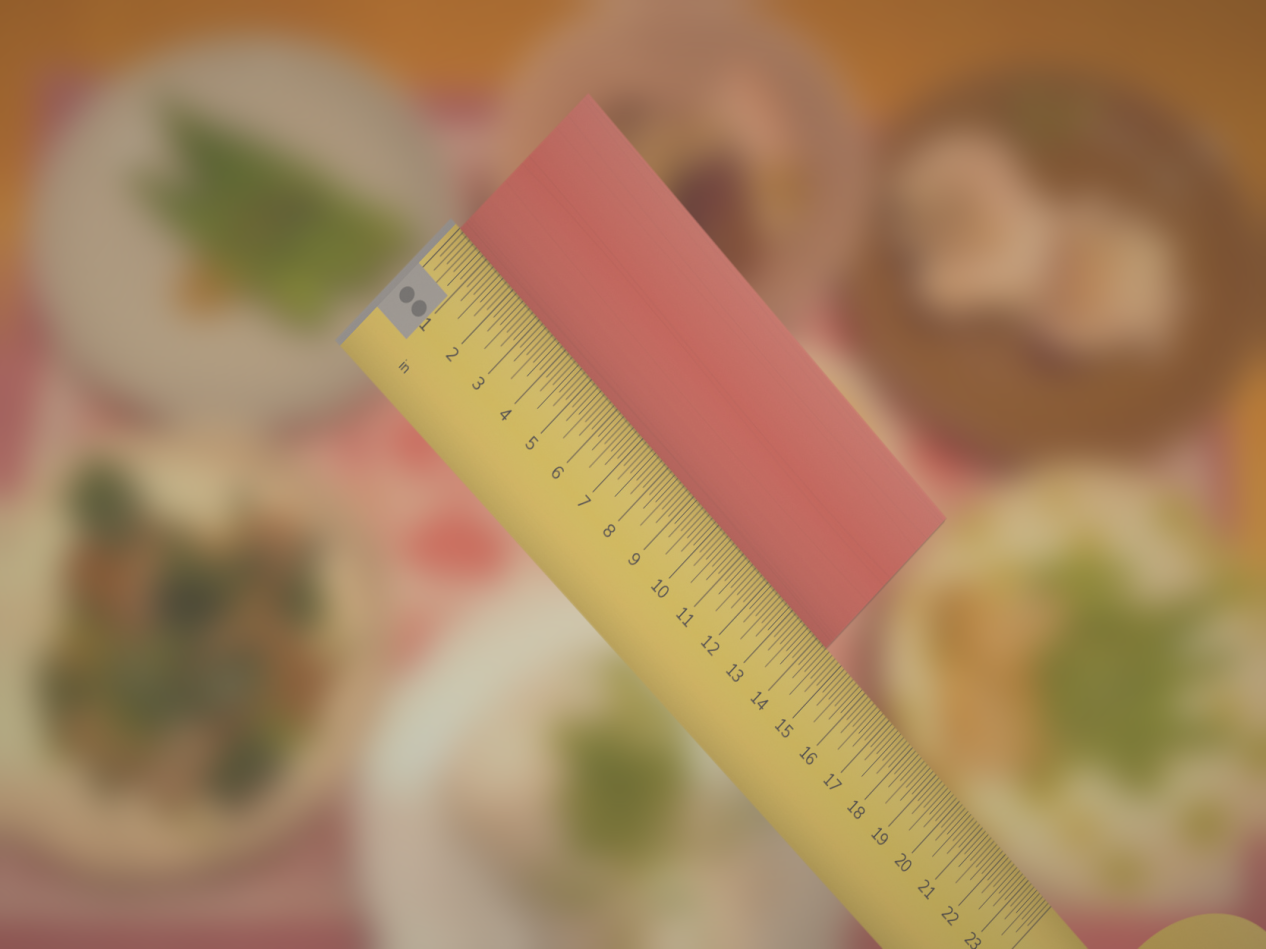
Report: in 14.375
